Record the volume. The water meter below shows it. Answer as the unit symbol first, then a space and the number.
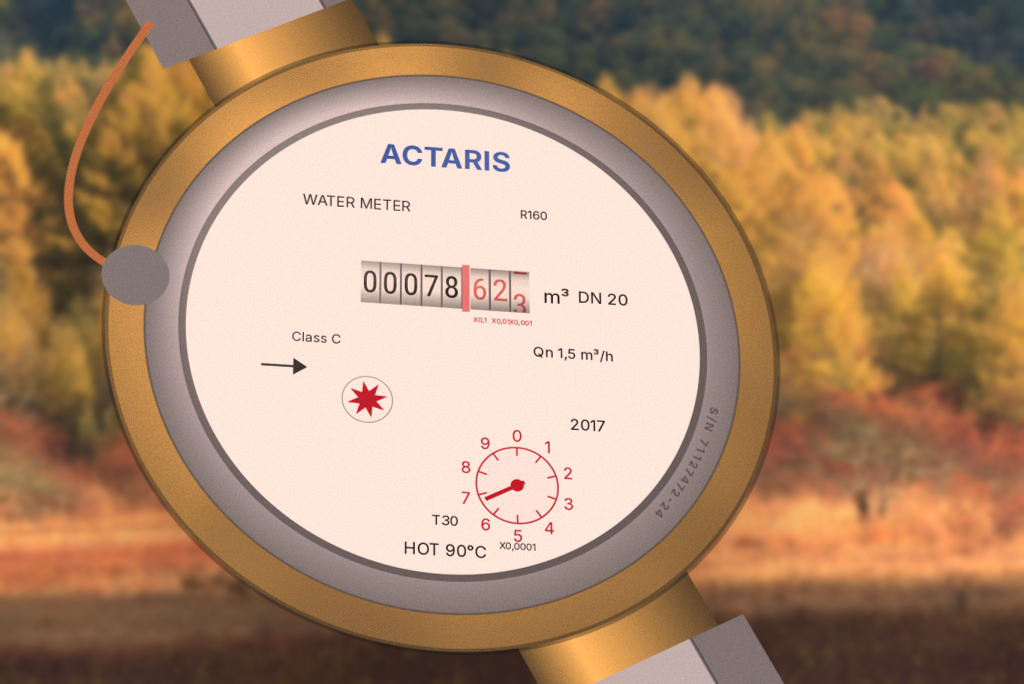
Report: m³ 78.6226
